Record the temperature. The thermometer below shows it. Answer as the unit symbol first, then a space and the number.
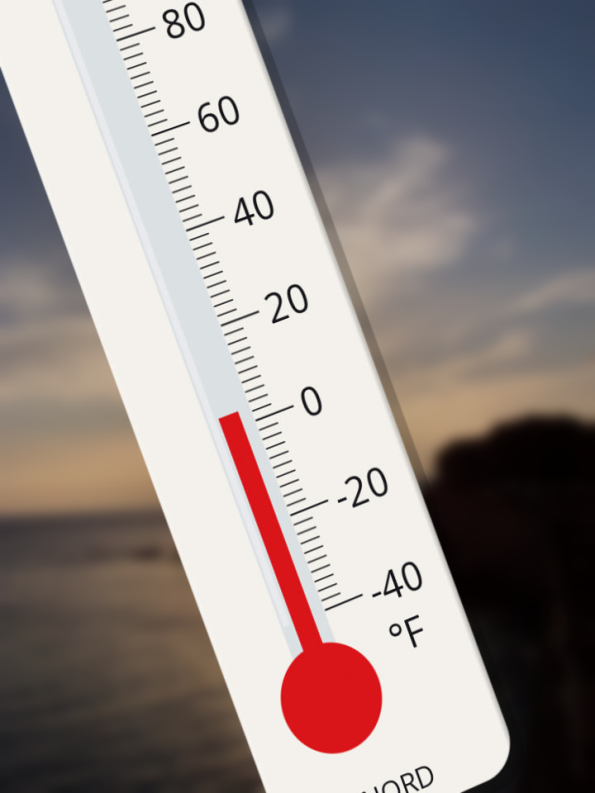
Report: °F 3
